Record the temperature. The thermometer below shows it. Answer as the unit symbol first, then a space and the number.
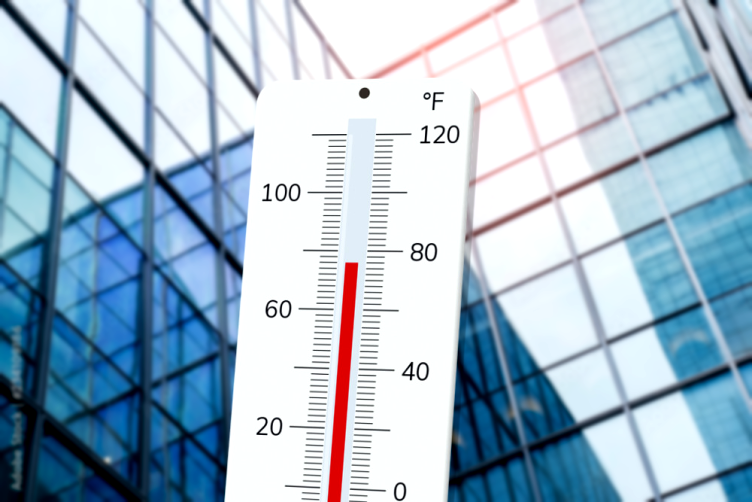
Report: °F 76
